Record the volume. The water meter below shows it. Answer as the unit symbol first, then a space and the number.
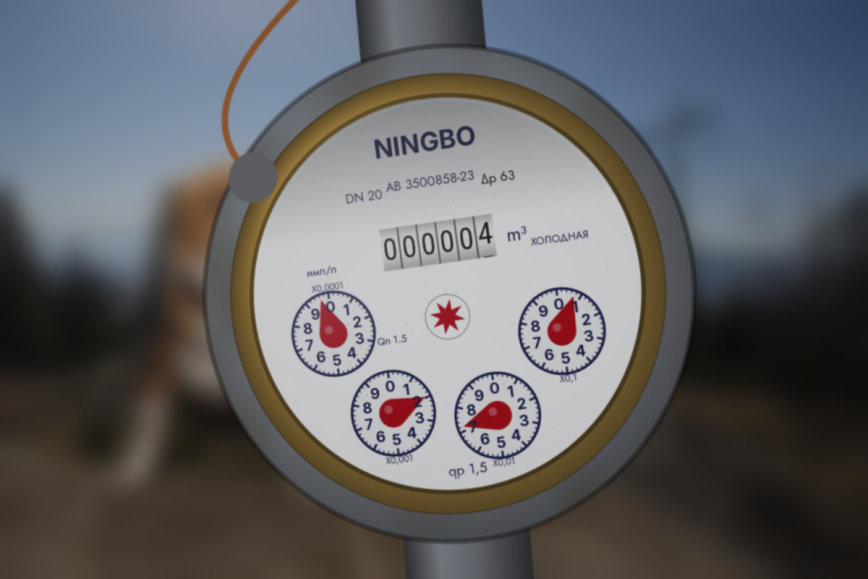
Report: m³ 4.0719
